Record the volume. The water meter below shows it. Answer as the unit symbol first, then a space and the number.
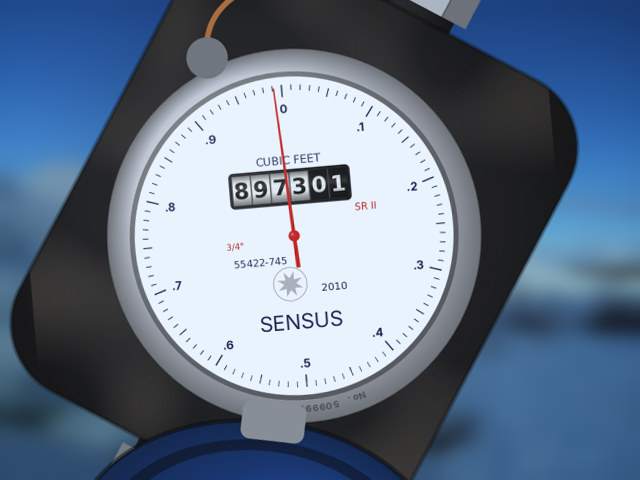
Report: ft³ 897300.99
